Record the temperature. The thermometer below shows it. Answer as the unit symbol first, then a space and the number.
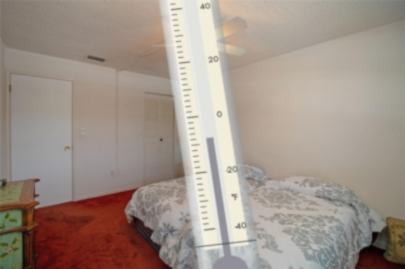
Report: °F -8
